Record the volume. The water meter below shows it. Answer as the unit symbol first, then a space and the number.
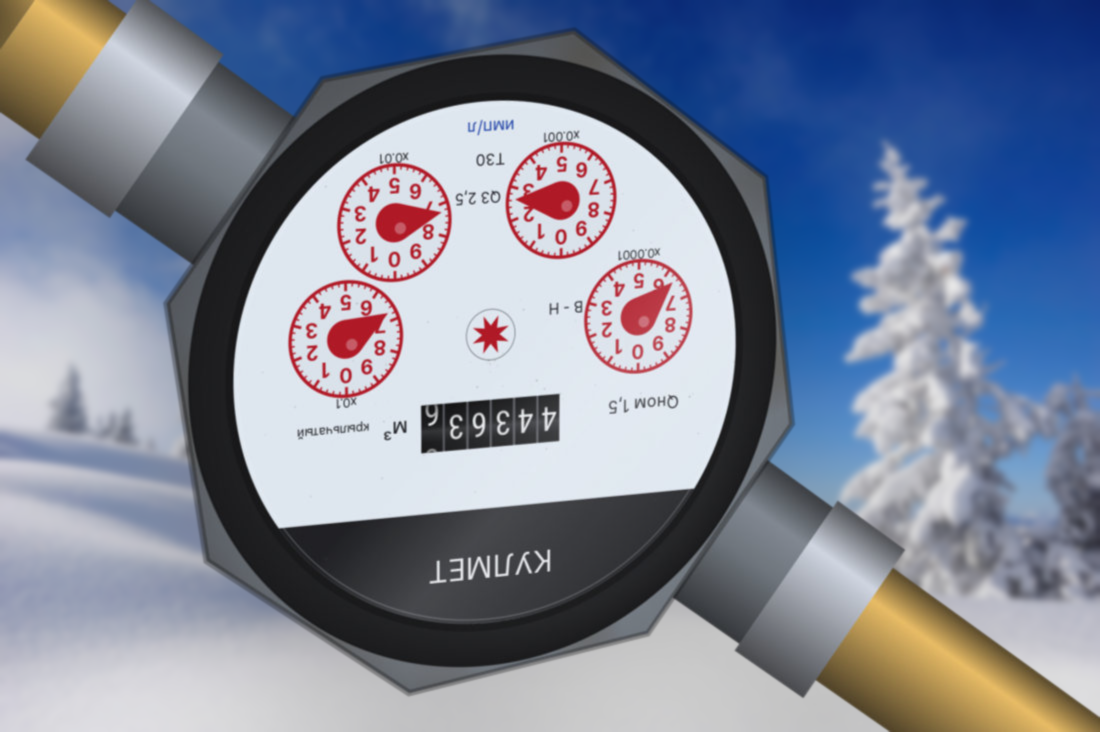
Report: m³ 443635.6726
